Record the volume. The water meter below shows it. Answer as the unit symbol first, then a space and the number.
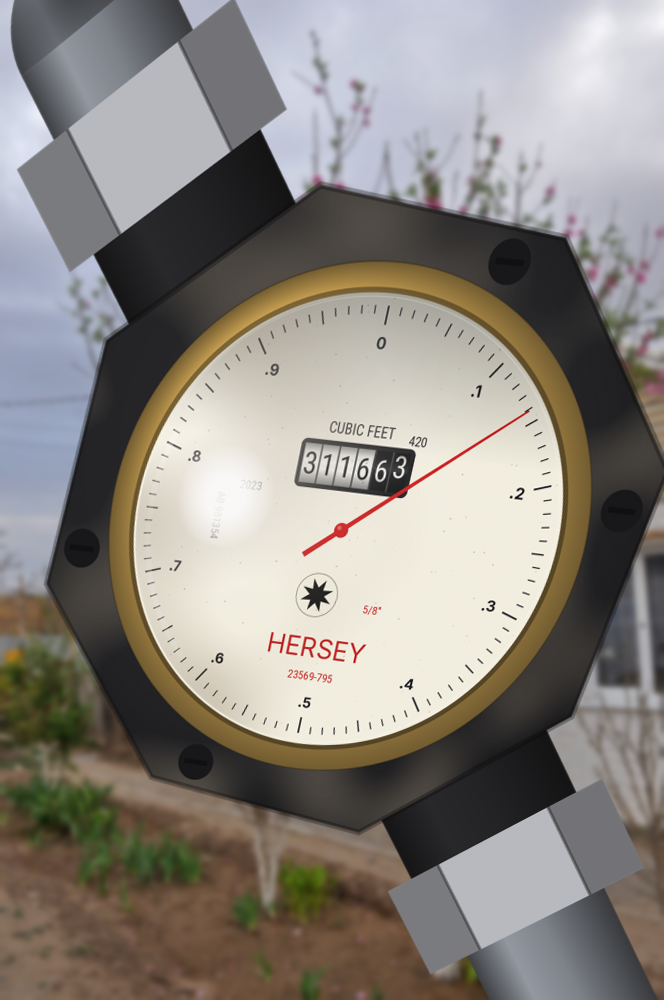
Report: ft³ 311663.14
